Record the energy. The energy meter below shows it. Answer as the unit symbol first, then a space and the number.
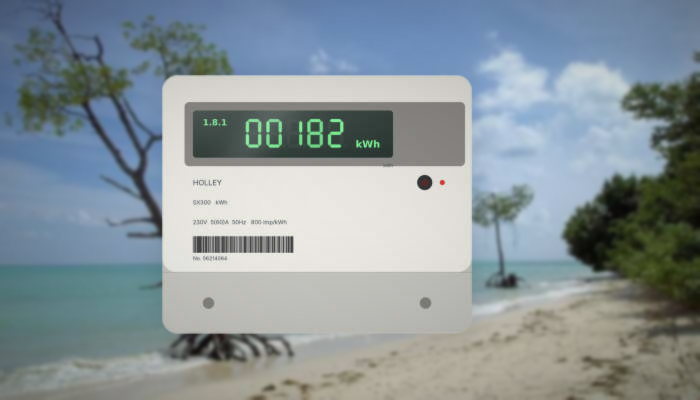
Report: kWh 182
